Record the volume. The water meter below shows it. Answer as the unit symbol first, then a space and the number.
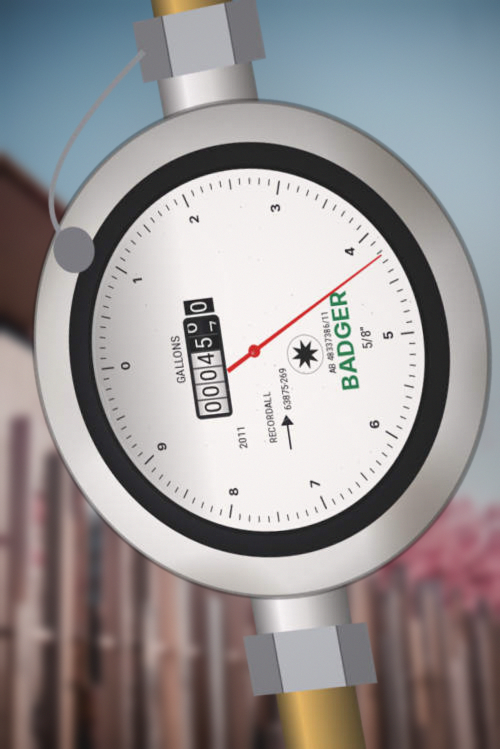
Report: gal 4564.2
